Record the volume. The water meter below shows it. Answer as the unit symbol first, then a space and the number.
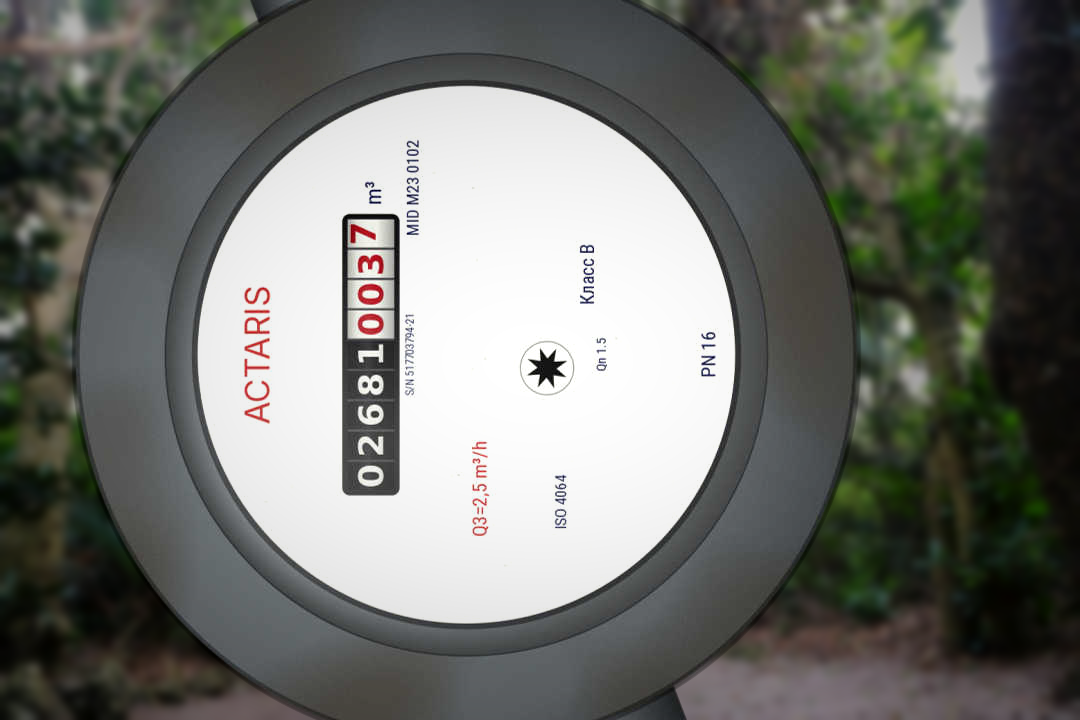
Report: m³ 2681.0037
